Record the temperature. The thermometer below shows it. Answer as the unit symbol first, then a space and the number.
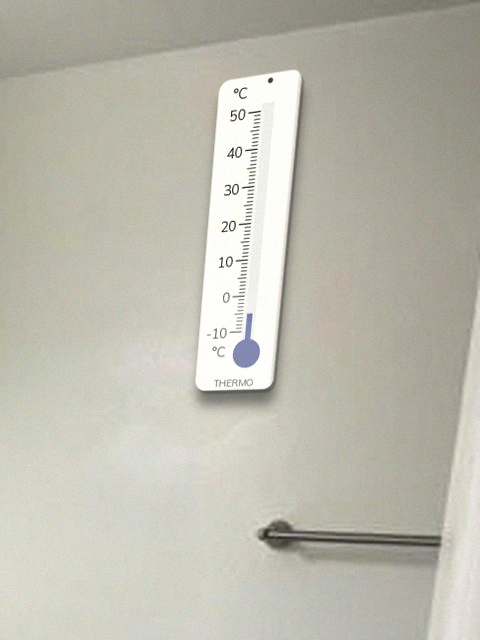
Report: °C -5
